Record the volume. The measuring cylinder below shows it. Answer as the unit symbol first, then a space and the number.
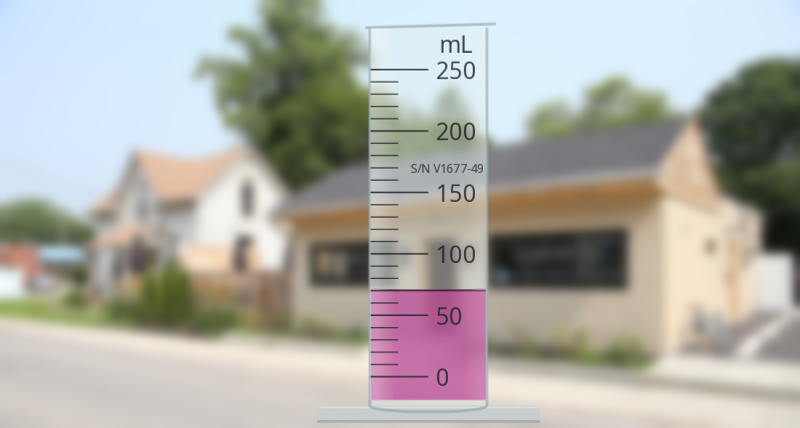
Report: mL 70
